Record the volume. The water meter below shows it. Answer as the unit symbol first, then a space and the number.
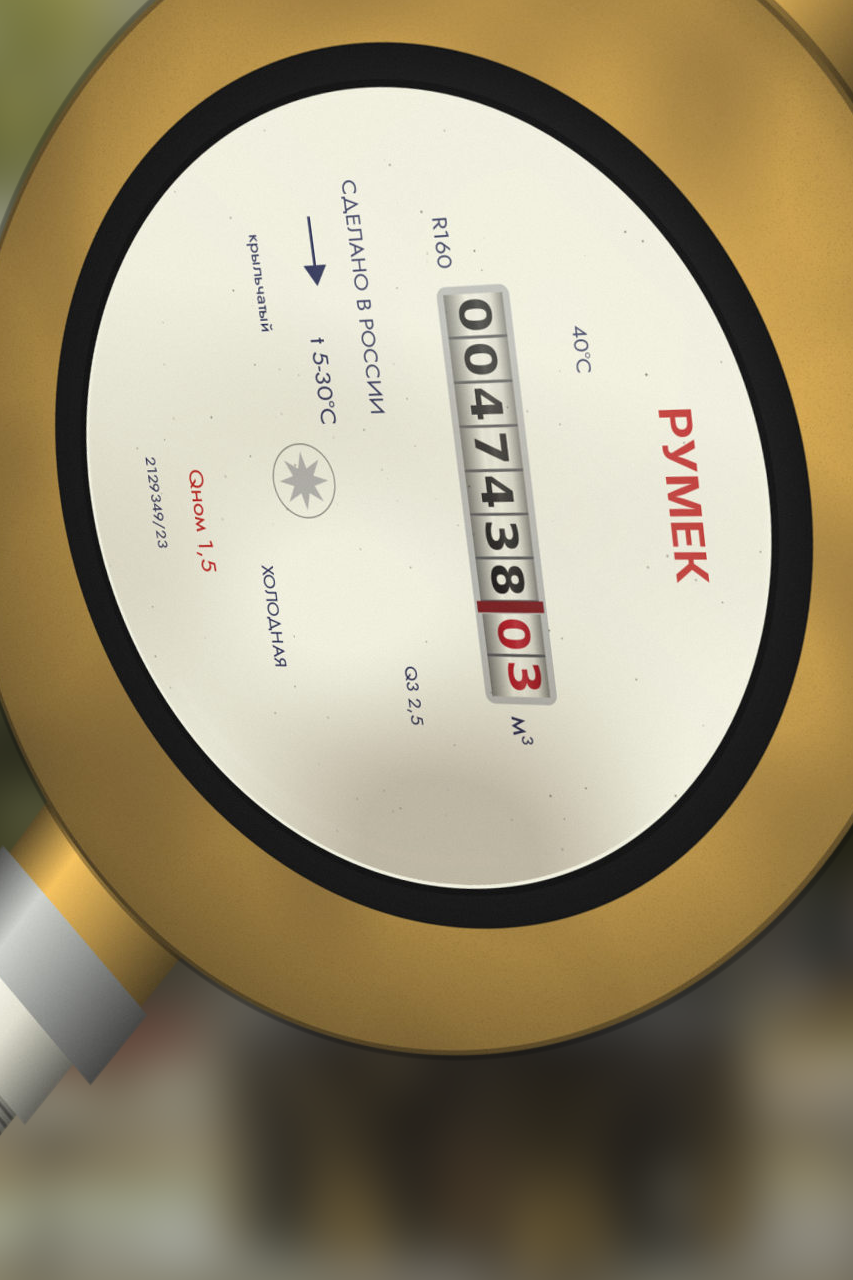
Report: m³ 47438.03
